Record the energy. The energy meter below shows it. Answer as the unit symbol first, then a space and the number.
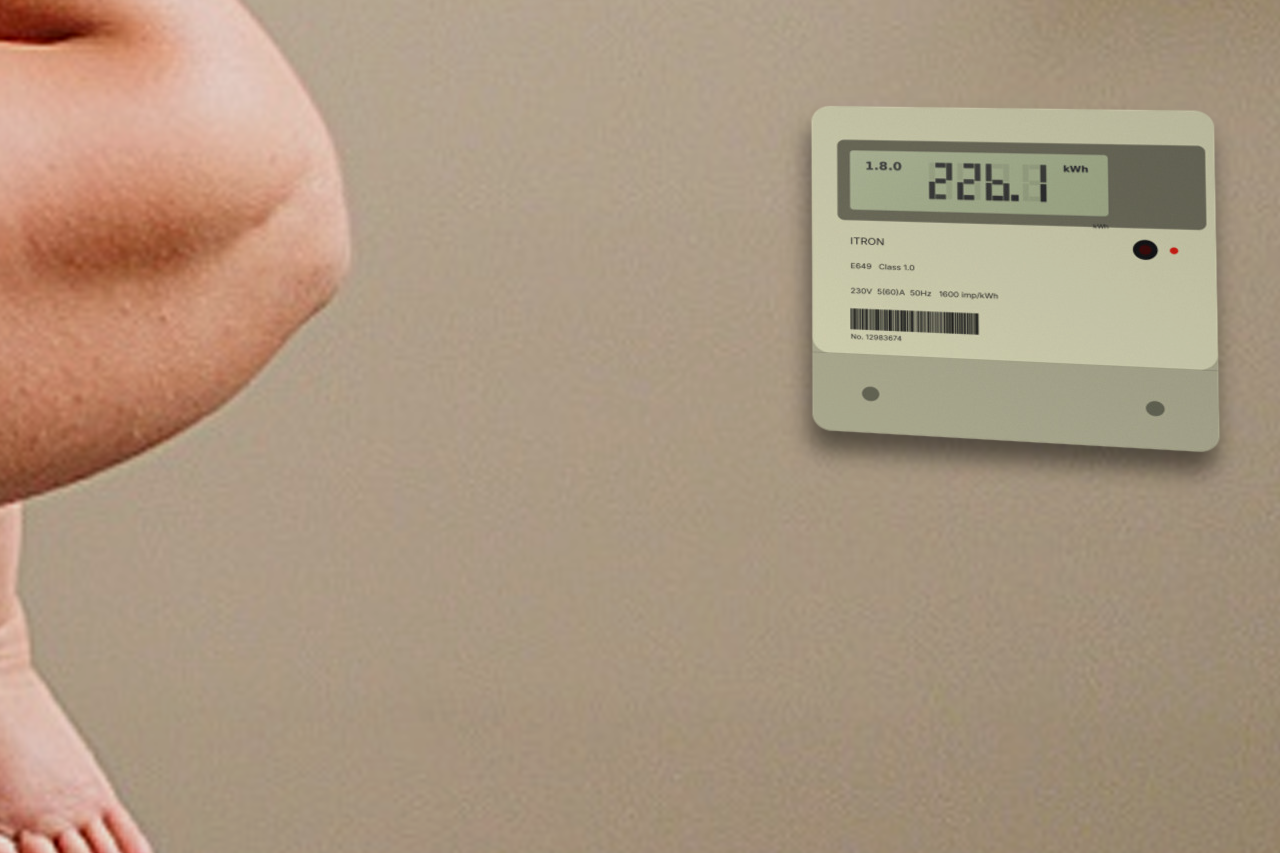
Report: kWh 226.1
